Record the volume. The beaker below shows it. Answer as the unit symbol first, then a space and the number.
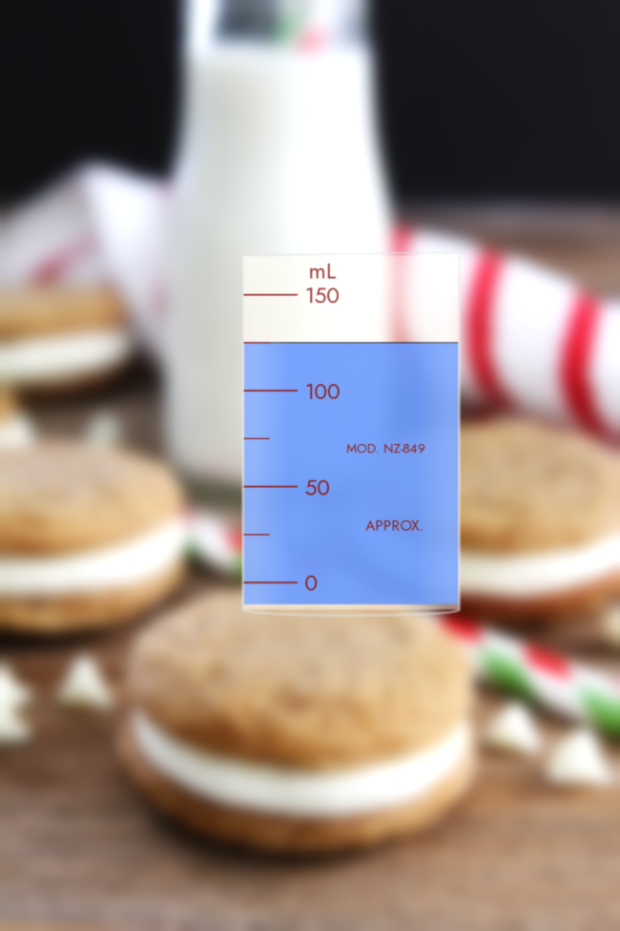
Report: mL 125
